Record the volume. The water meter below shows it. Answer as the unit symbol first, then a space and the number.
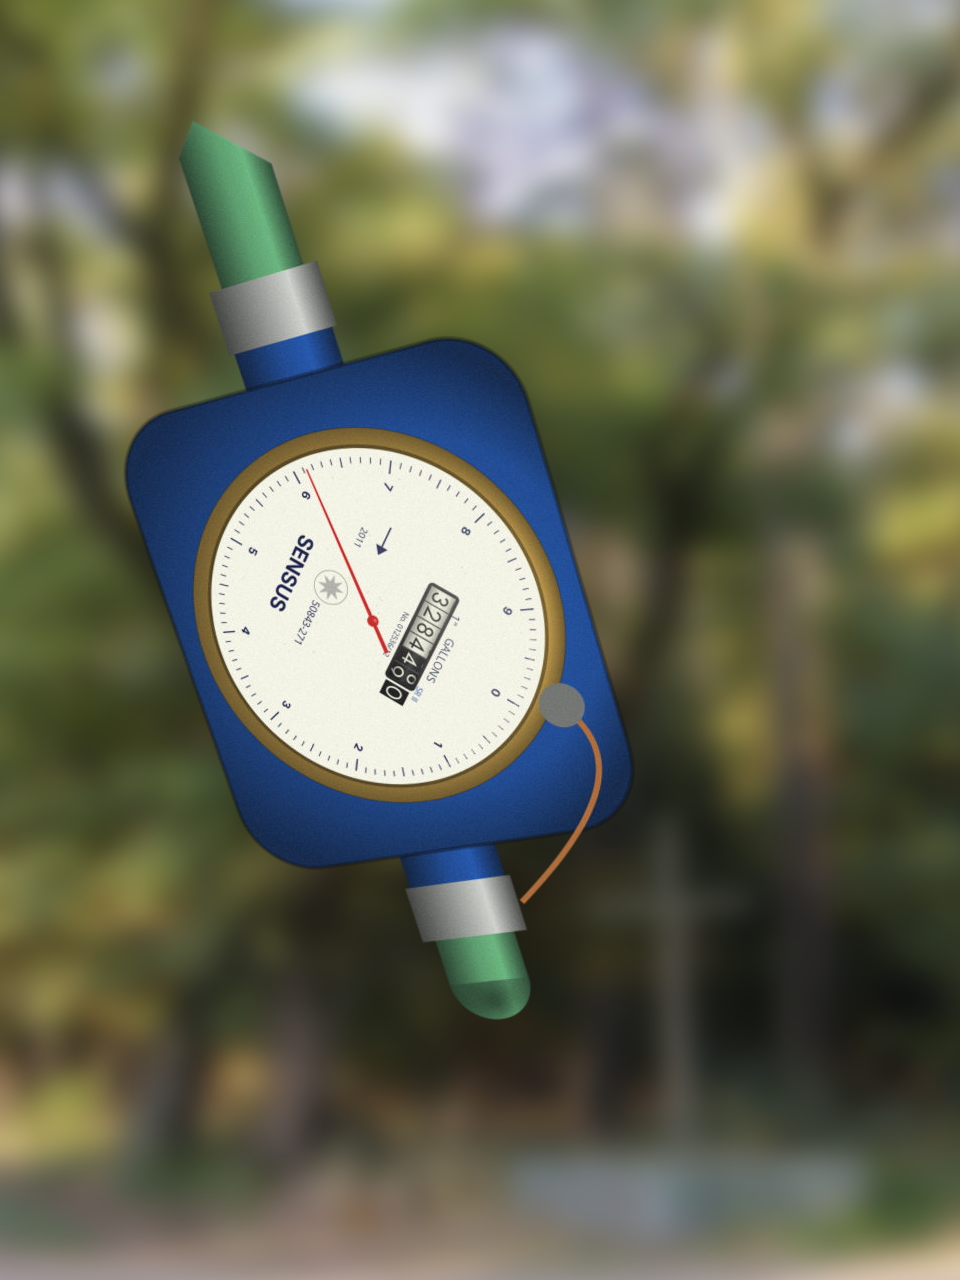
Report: gal 3284486.1
